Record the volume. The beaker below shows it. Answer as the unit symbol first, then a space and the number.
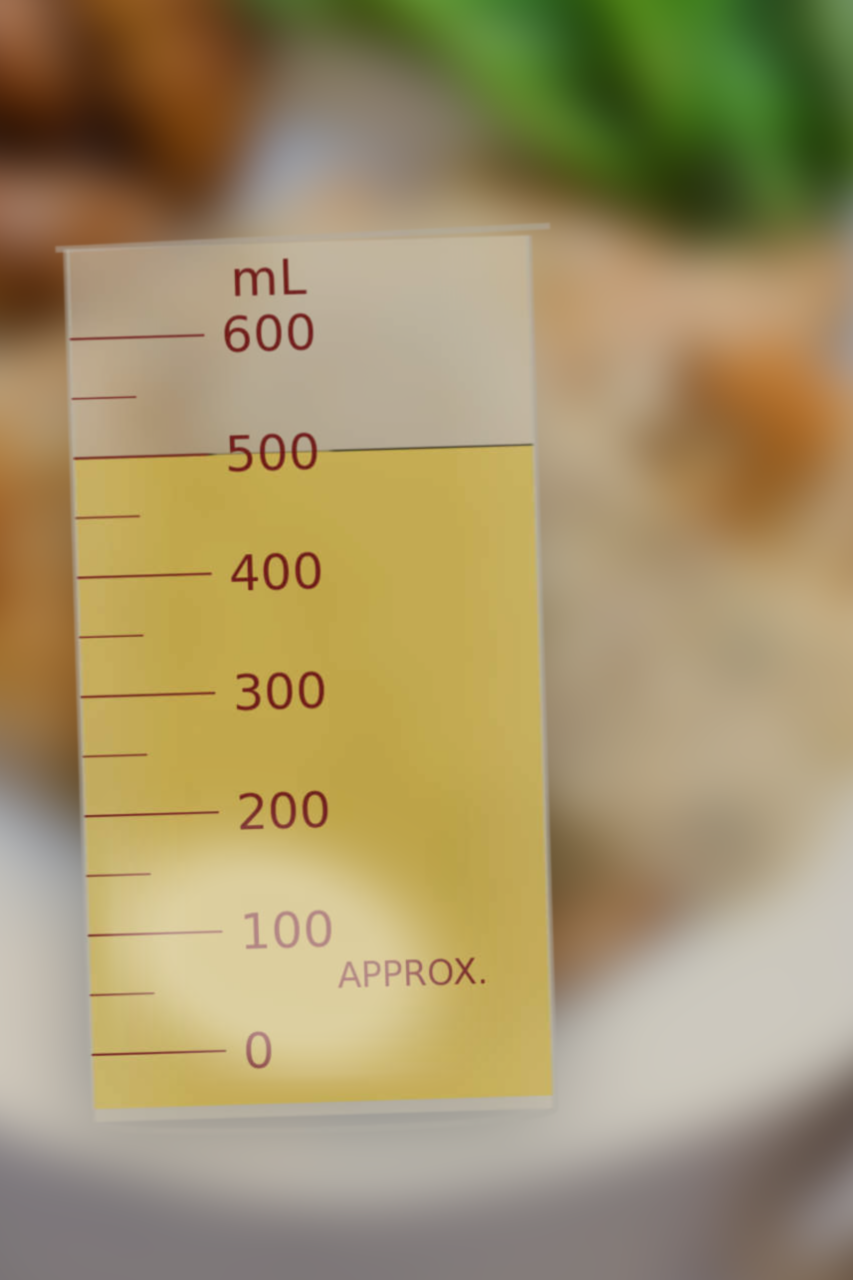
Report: mL 500
